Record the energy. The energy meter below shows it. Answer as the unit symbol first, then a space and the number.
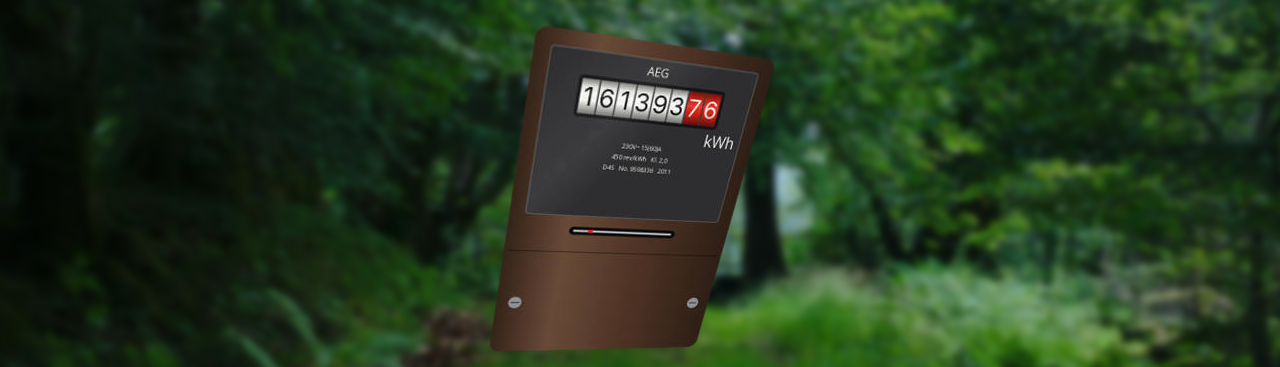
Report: kWh 161393.76
